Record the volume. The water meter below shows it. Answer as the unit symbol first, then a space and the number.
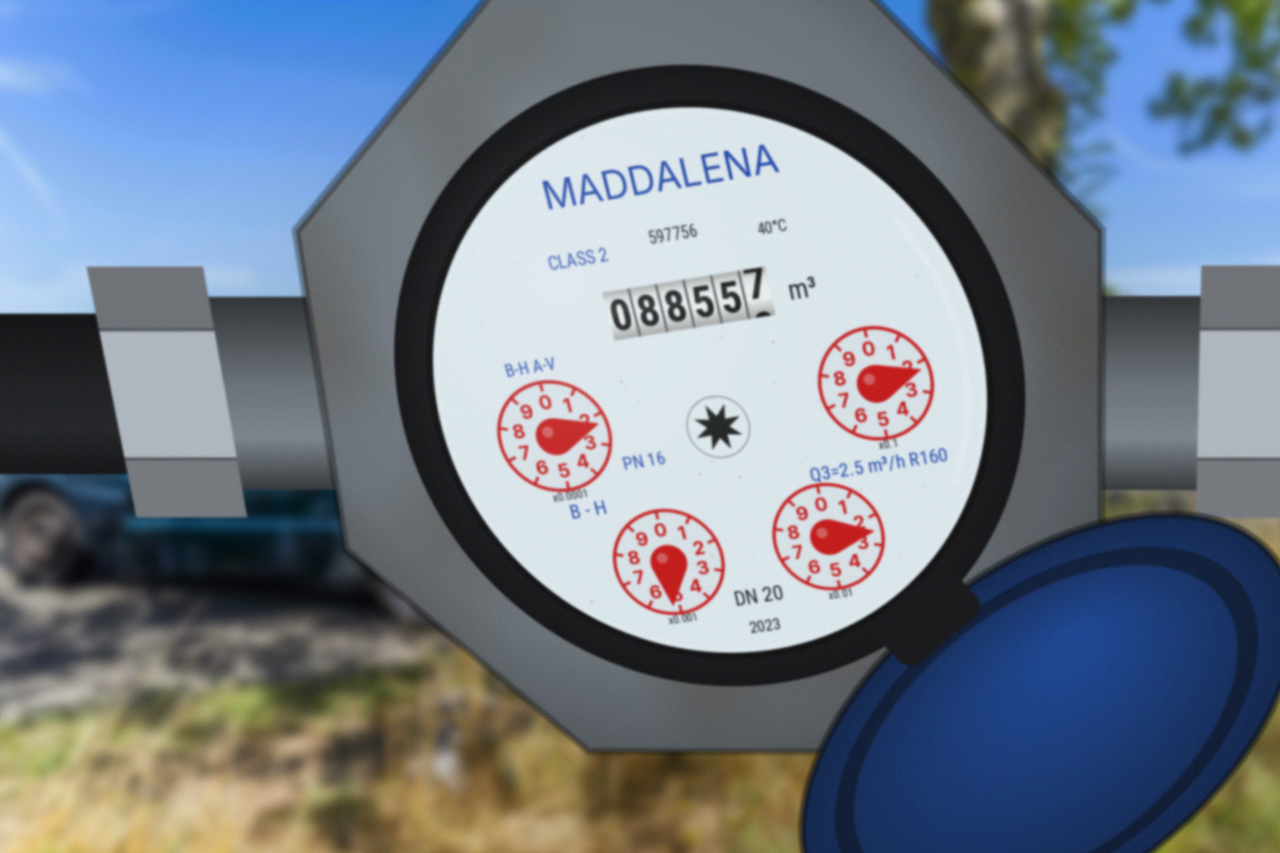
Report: m³ 88557.2252
